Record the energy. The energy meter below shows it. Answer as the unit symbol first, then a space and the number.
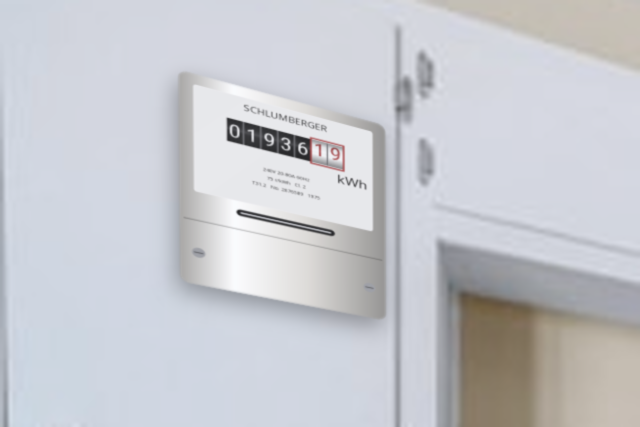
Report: kWh 1936.19
